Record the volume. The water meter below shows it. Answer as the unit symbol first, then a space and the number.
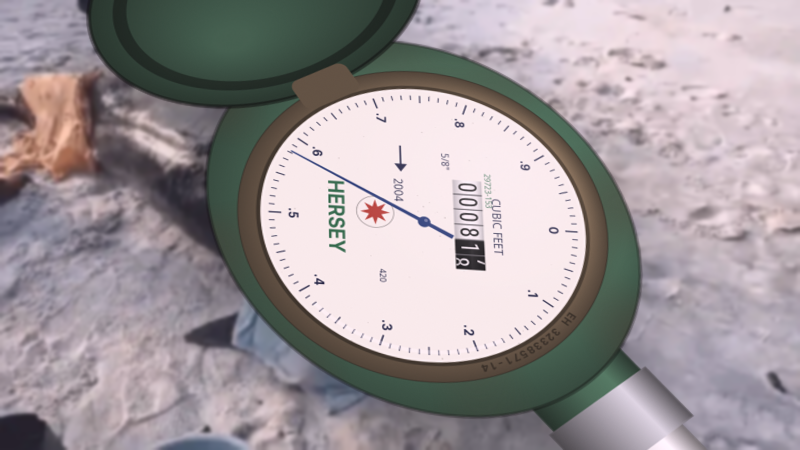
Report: ft³ 817.58
